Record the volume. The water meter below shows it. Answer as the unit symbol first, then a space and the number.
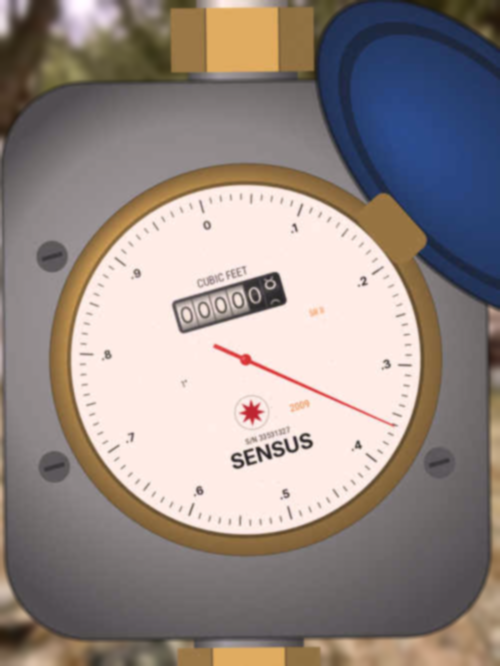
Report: ft³ 8.36
